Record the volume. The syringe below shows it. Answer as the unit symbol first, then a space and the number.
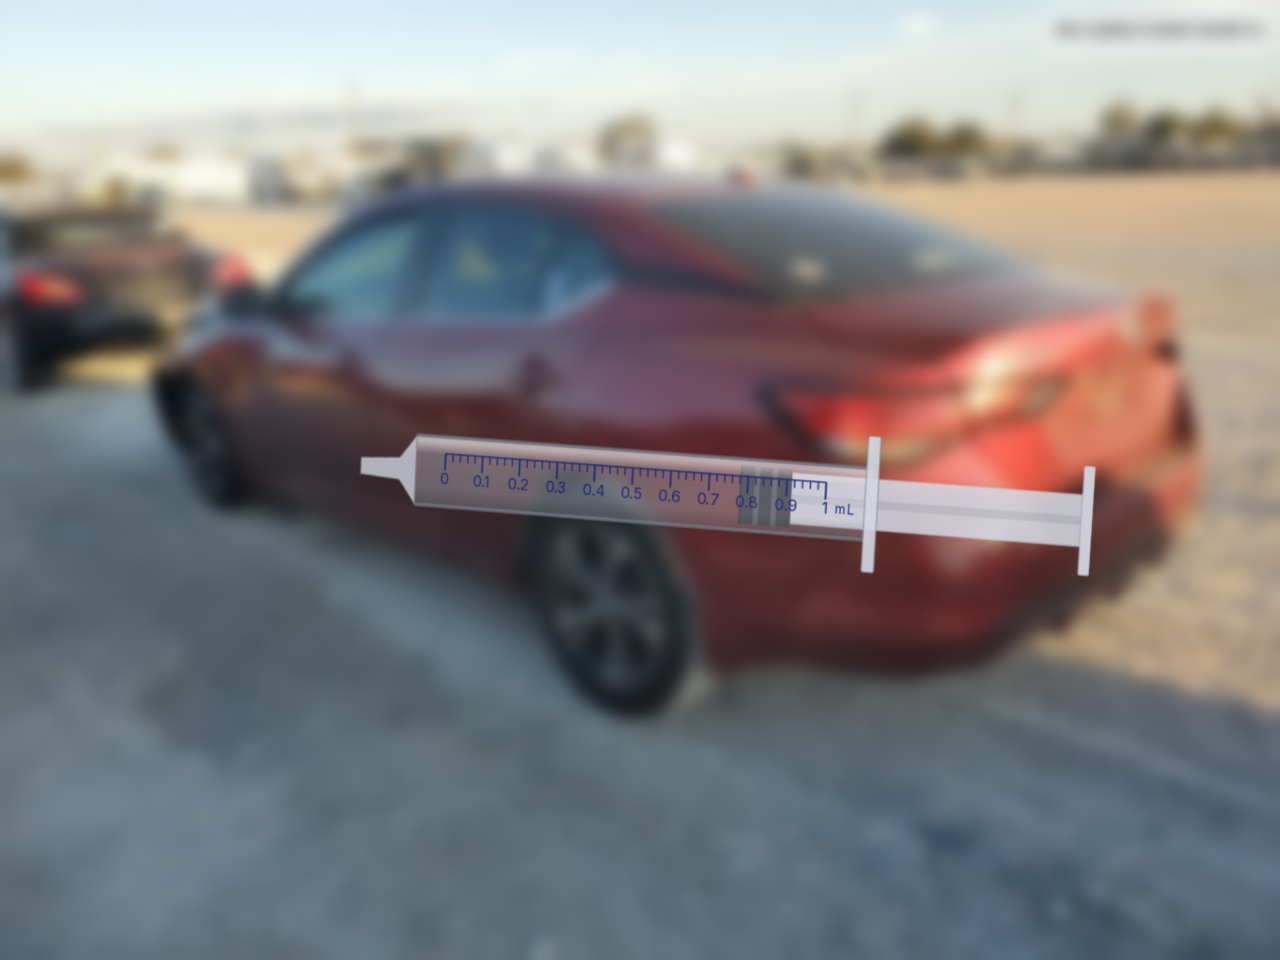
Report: mL 0.78
